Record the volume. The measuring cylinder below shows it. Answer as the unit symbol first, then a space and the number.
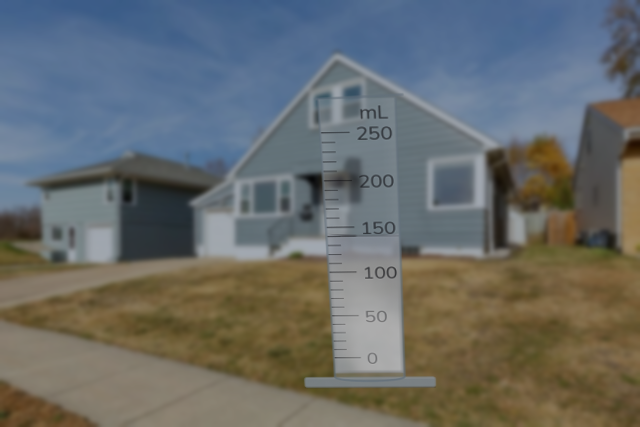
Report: mL 140
